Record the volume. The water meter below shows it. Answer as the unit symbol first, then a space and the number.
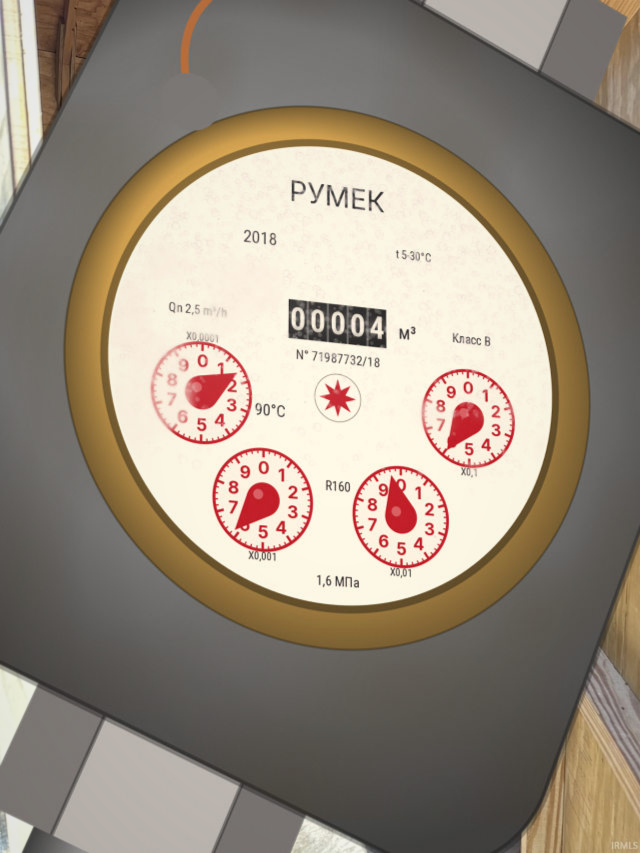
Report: m³ 4.5961
